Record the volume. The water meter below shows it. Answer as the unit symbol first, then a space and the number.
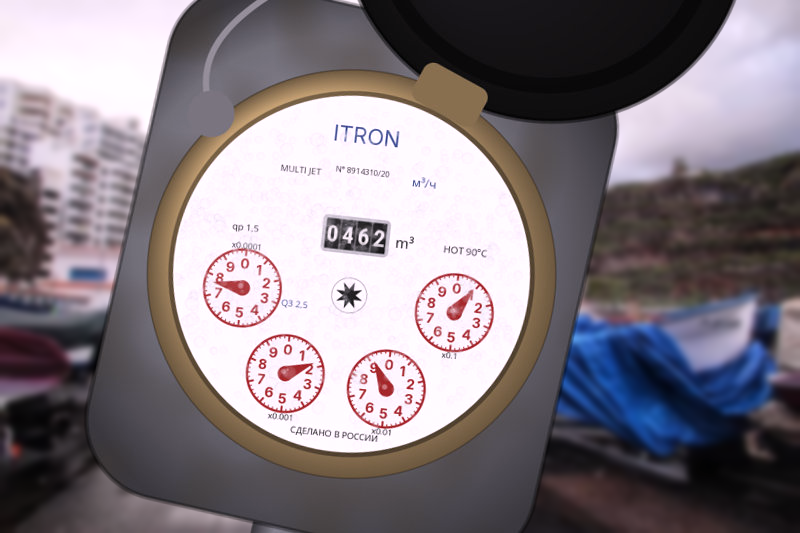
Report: m³ 462.0917
